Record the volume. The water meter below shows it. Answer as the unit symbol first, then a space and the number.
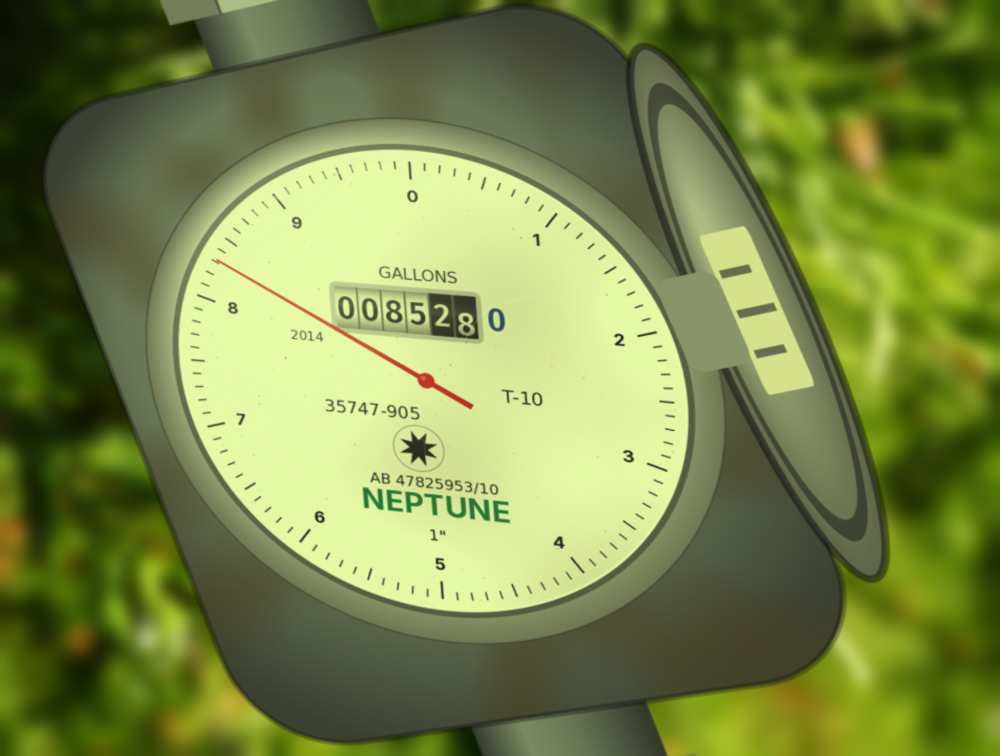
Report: gal 85278.3
